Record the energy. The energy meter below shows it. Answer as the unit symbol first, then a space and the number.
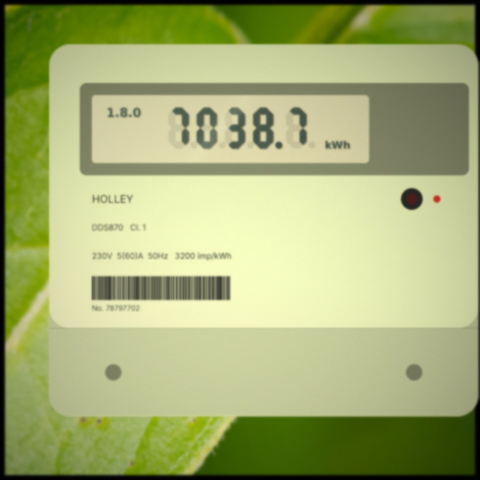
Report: kWh 7038.7
